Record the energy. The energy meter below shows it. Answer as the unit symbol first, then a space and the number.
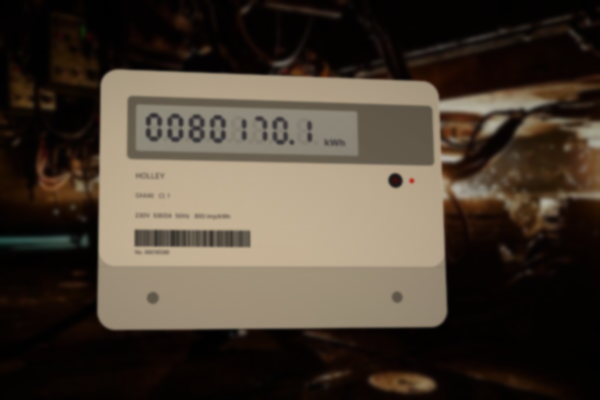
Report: kWh 80170.1
